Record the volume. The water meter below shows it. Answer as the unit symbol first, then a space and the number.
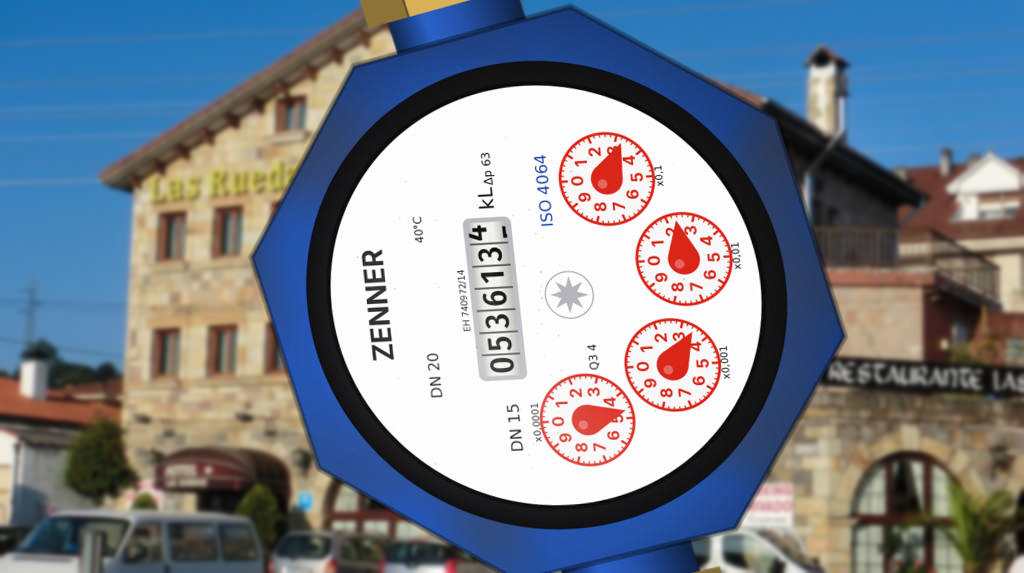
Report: kL 536134.3234
